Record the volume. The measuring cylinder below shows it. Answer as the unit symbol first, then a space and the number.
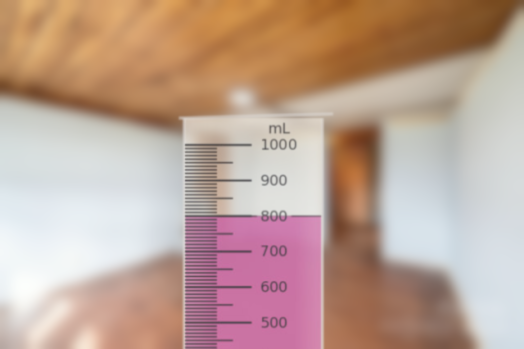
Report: mL 800
